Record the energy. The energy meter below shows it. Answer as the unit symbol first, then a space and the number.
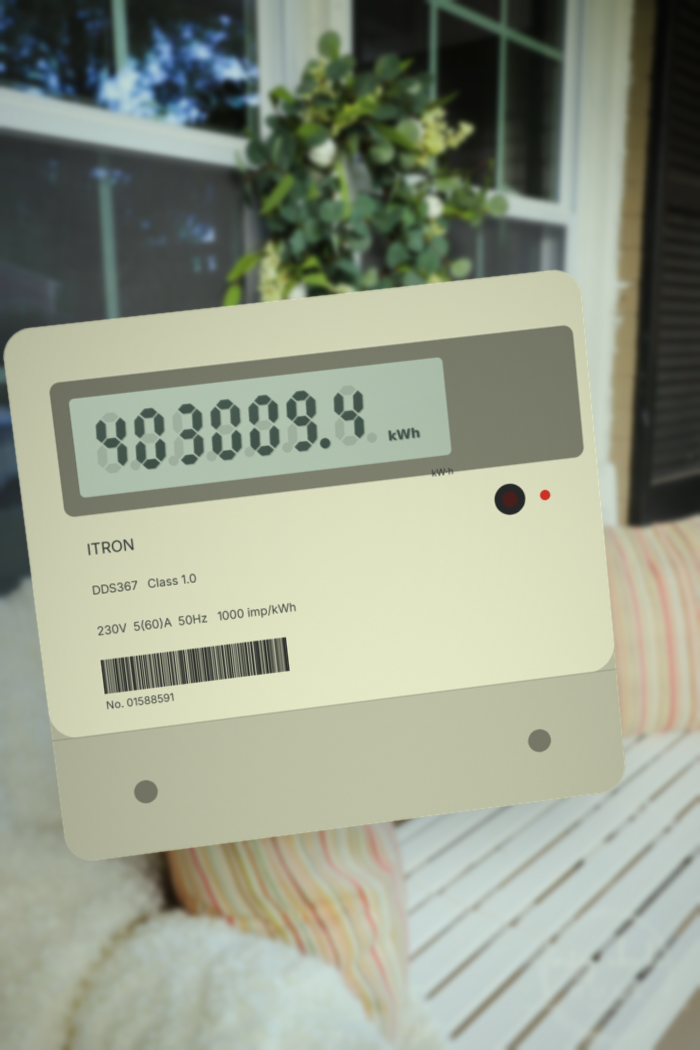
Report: kWh 403009.4
